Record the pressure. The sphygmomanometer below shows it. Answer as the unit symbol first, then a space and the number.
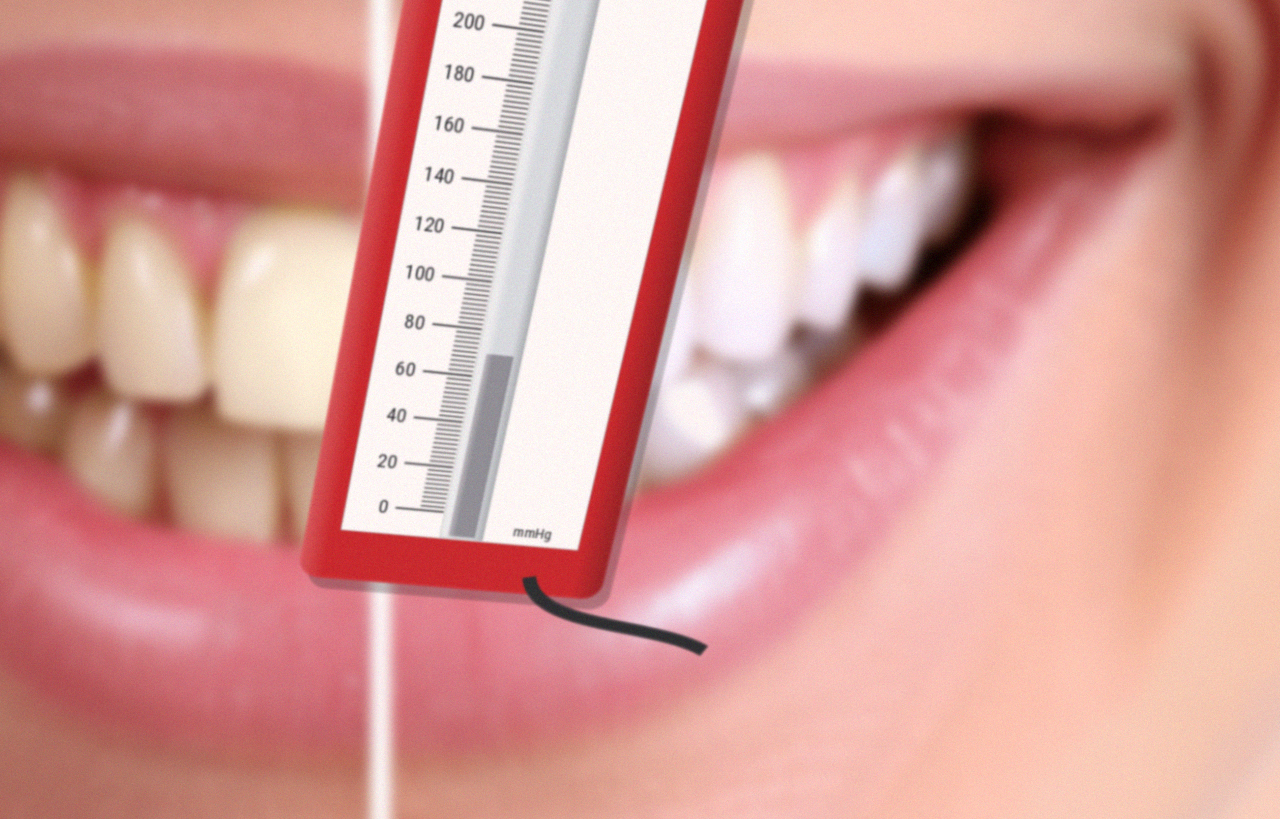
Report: mmHg 70
